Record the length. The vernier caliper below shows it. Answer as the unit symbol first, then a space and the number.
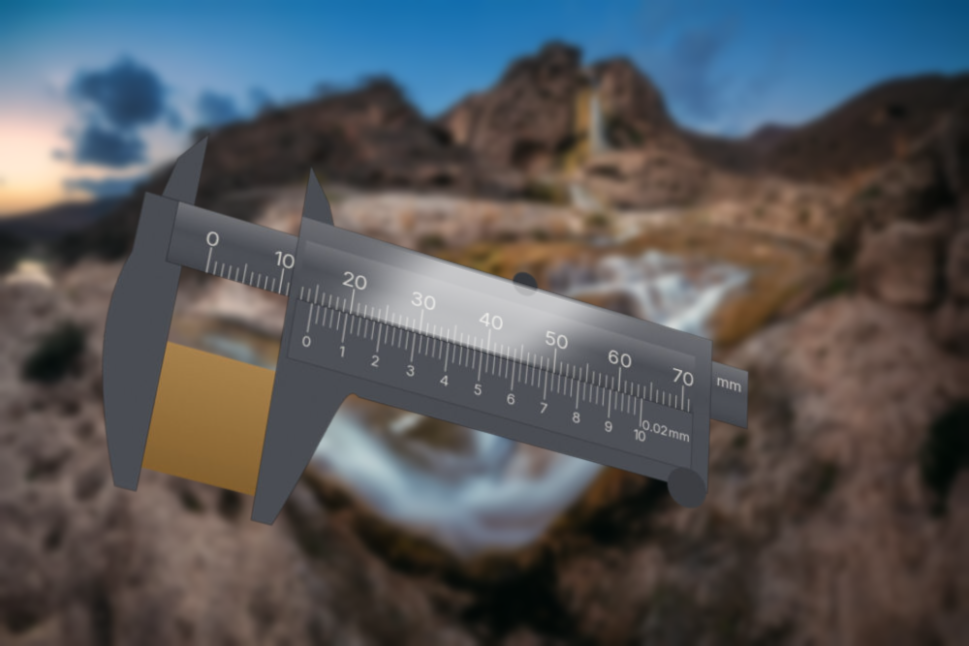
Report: mm 14.6
